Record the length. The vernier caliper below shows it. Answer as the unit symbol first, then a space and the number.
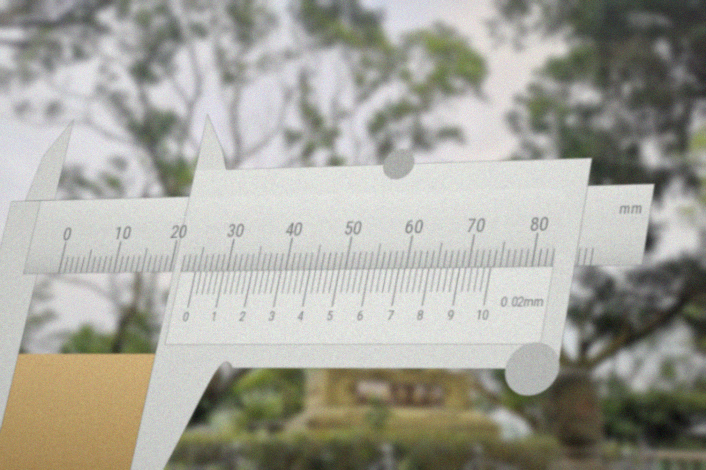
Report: mm 24.5
